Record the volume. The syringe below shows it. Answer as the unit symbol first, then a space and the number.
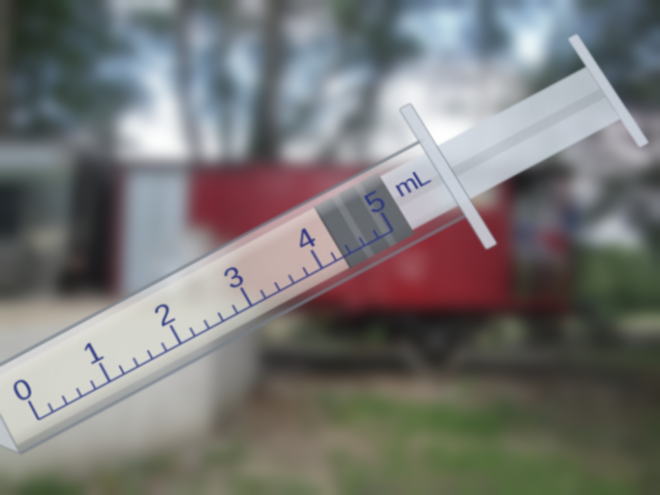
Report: mL 4.3
